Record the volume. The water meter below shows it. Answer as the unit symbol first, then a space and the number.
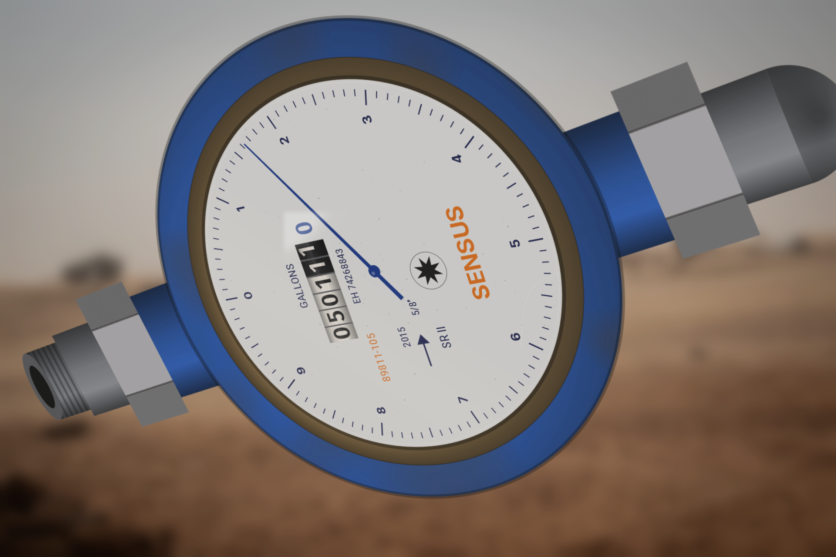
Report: gal 501111.6
